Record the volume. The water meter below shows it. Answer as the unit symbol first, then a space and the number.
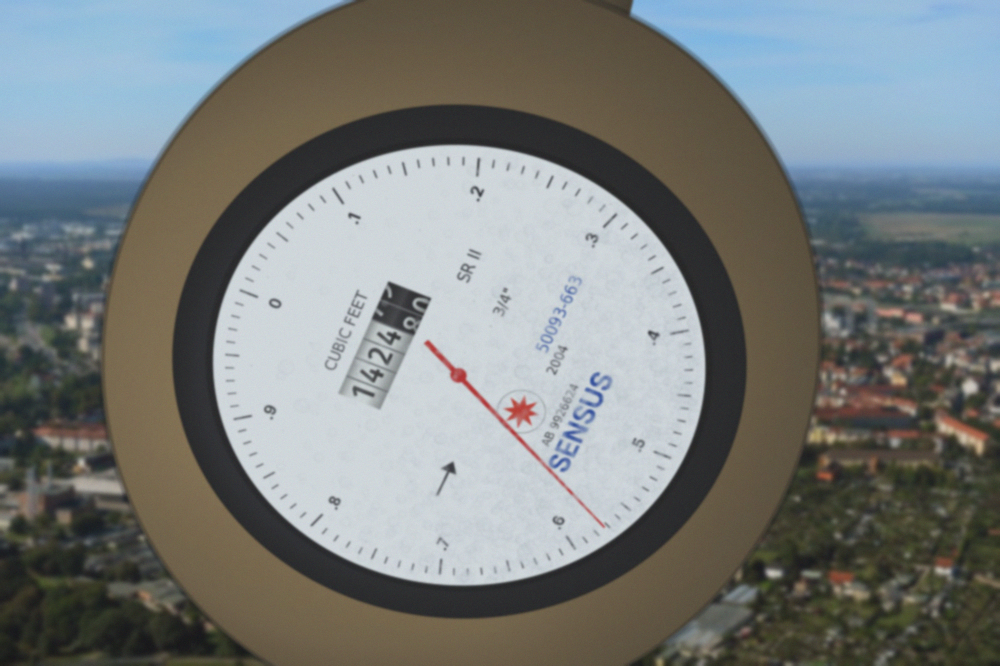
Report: ft³ 142479.57
